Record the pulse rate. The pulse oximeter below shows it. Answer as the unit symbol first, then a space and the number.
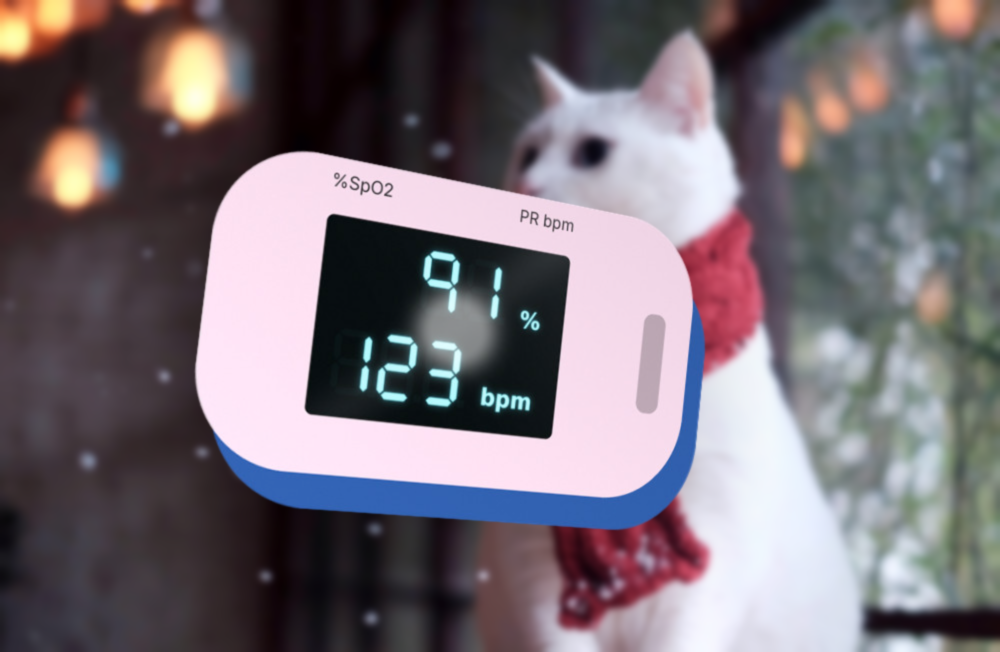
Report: bpm 123
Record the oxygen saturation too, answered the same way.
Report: % 91
